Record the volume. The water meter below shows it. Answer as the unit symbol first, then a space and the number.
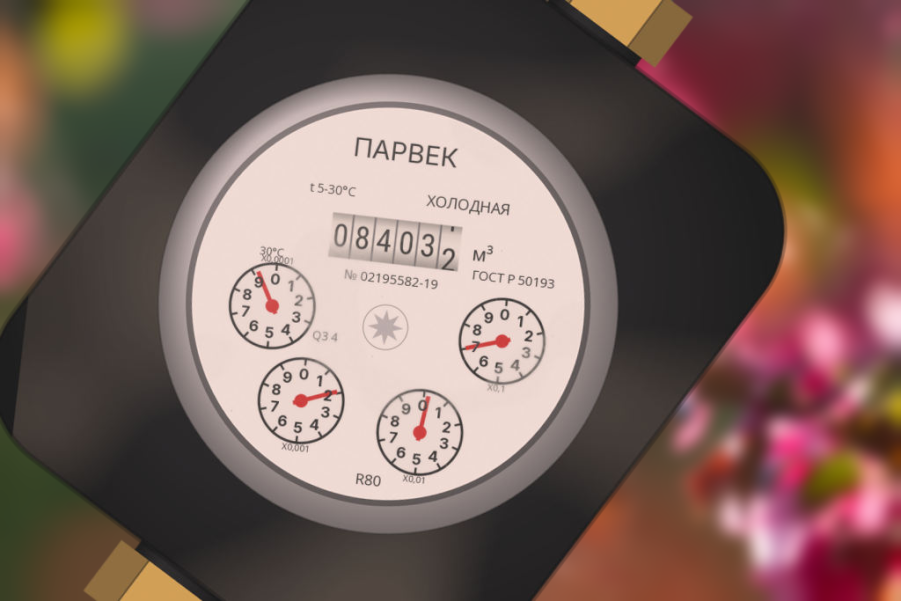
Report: m³ 84031.7019
